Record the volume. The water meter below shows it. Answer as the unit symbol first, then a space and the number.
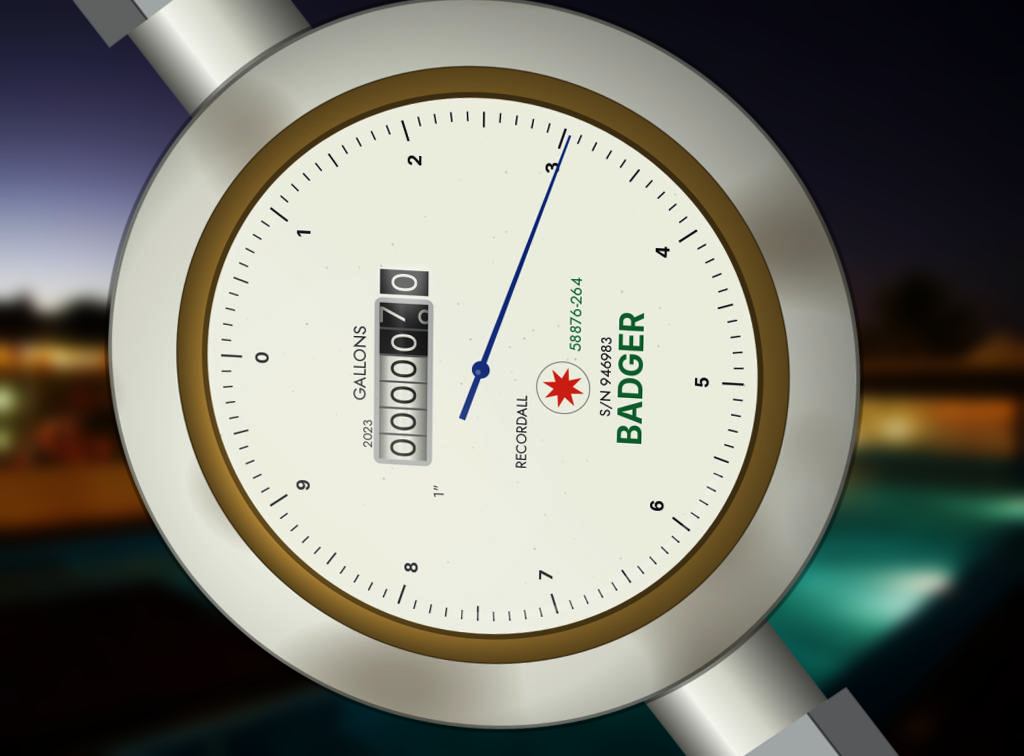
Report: gal 73.0
